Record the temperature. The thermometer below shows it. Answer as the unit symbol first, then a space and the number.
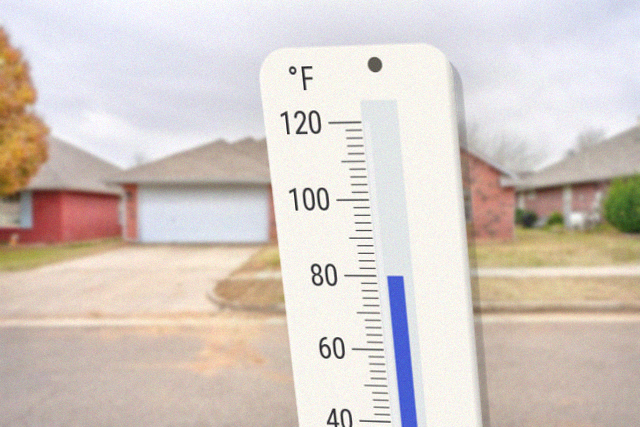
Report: °F 80
